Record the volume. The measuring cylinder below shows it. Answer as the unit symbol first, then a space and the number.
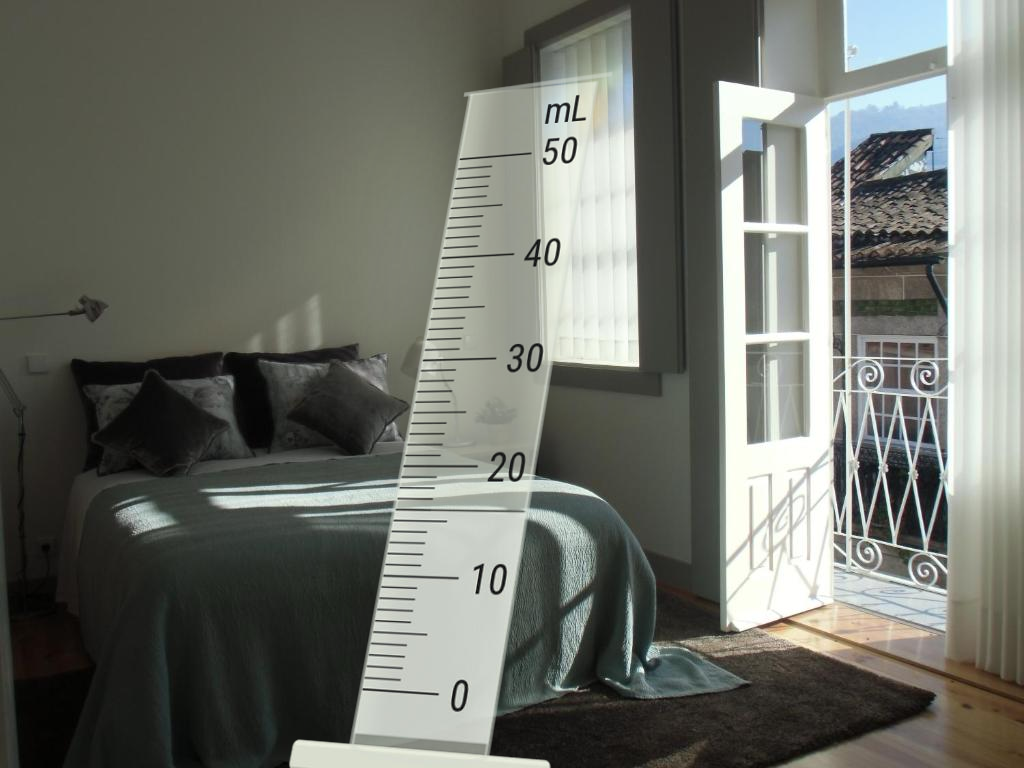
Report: mL 16
